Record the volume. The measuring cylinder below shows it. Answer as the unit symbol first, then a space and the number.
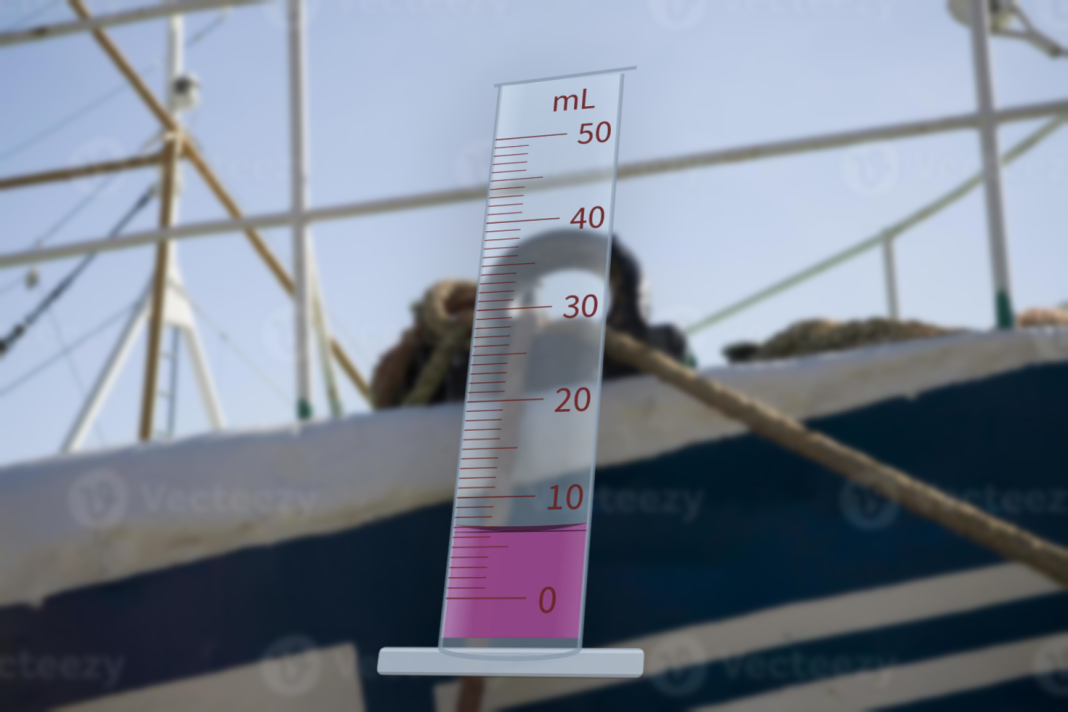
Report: mL 6.5
